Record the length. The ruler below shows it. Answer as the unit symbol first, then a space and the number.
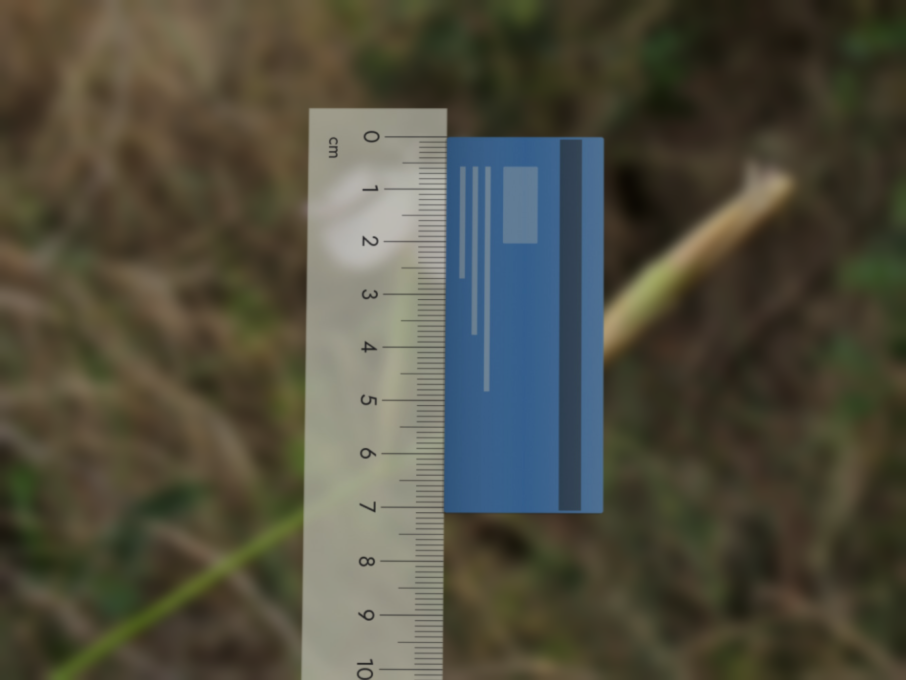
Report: cm 7.1
